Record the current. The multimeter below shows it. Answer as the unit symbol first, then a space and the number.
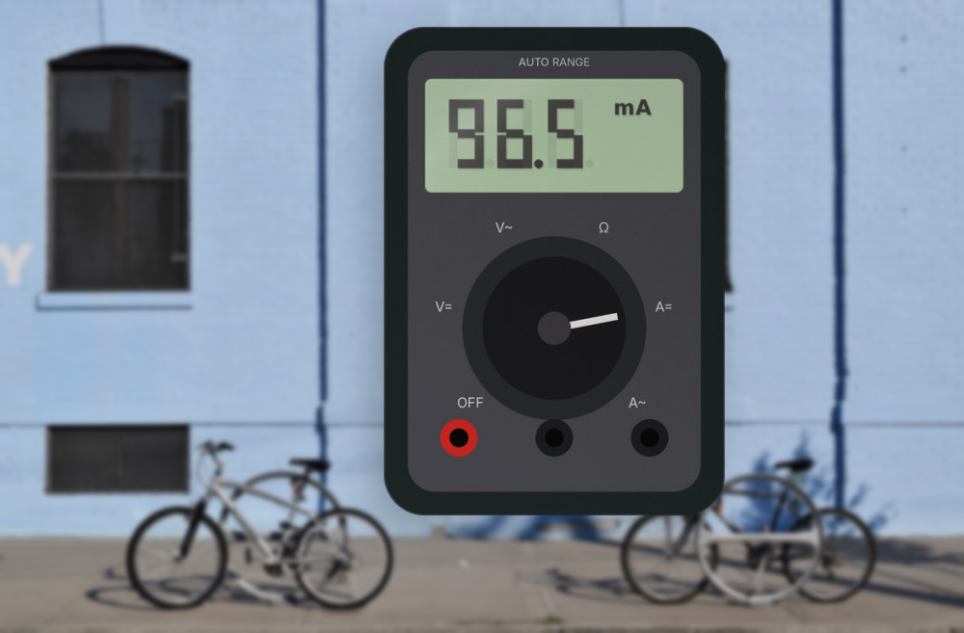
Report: mA 96.5
